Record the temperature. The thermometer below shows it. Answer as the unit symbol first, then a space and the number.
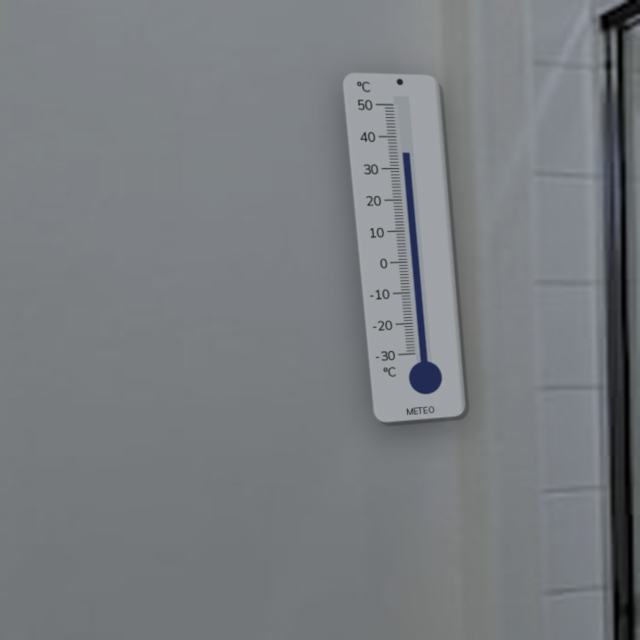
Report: °C 35
